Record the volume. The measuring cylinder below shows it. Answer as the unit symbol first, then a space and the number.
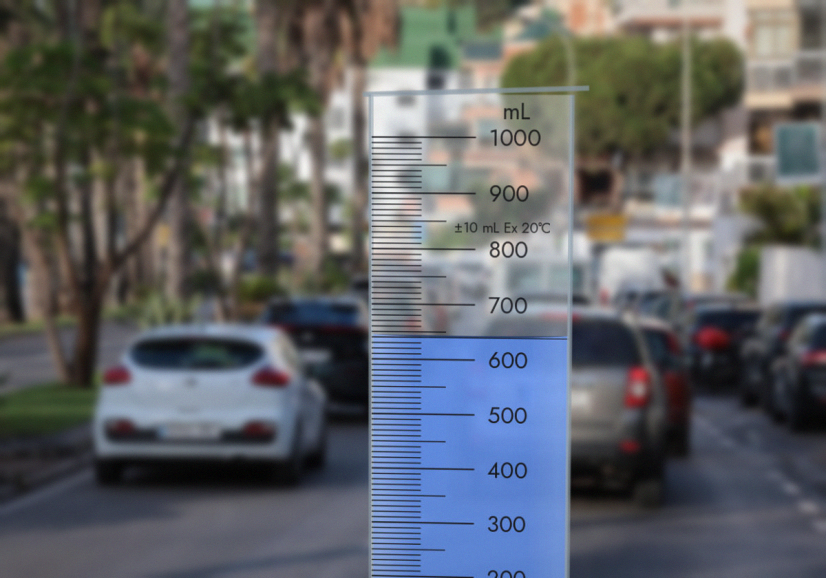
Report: mL 640
